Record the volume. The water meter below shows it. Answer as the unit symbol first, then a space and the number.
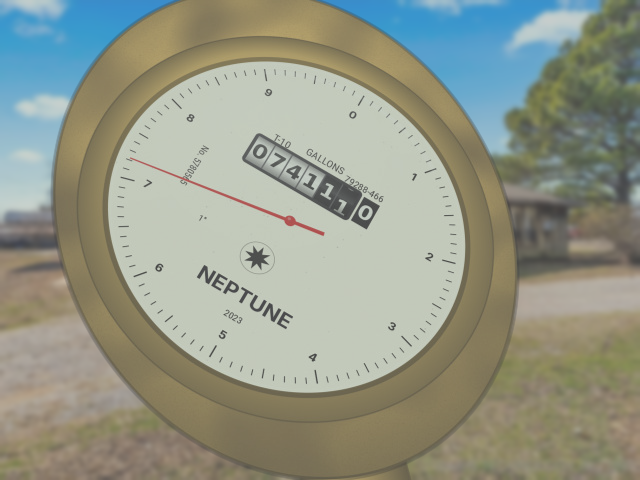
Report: gal 741107.2
